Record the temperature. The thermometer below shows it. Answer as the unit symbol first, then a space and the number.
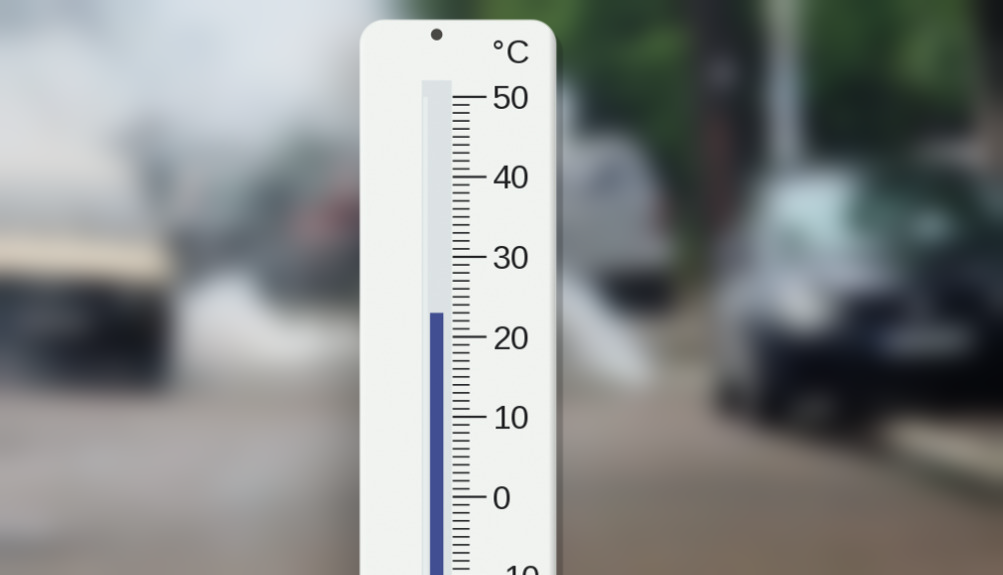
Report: °C 23
